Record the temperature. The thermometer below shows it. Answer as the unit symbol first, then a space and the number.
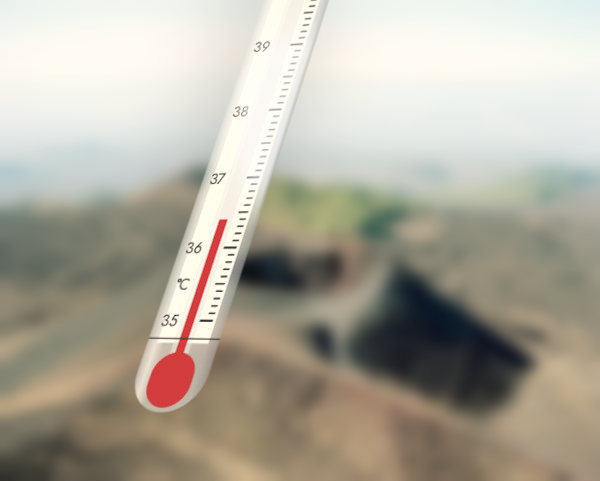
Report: °C 36.4
